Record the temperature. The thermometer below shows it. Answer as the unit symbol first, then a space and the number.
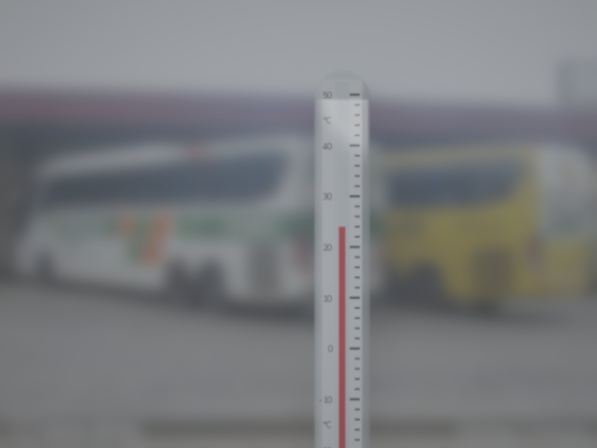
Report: °C 24
